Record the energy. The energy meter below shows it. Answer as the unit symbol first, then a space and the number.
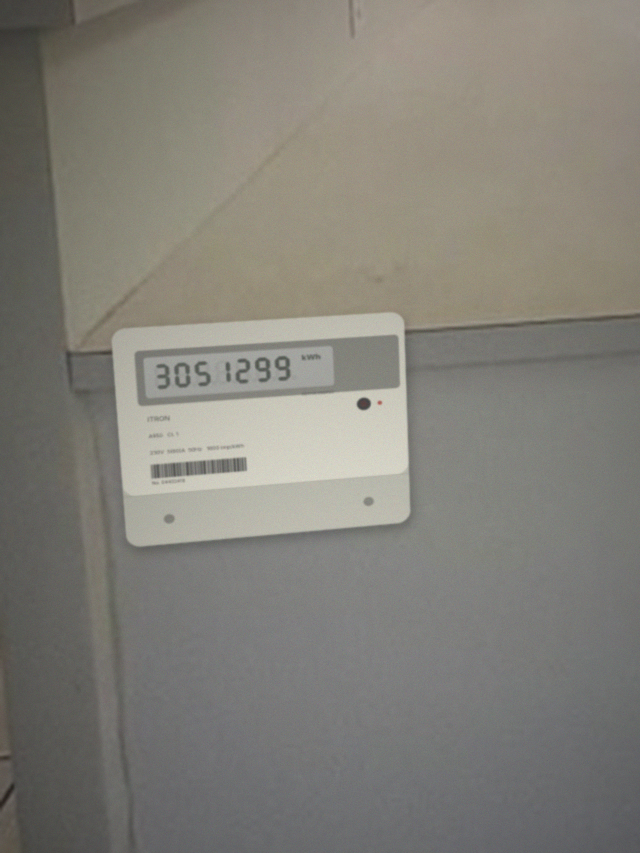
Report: kWh 3051299
